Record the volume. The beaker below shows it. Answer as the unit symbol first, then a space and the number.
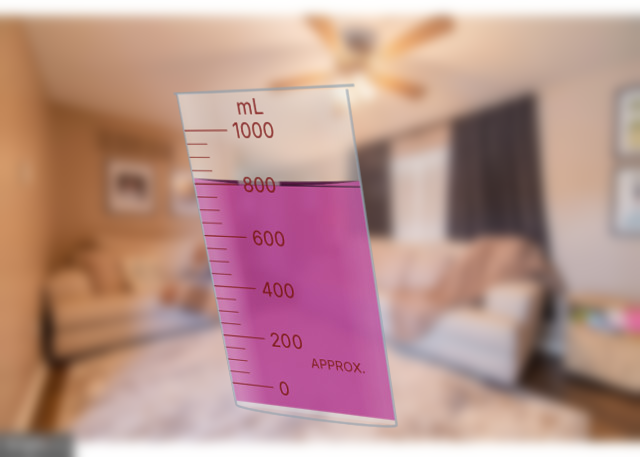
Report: mL 800
